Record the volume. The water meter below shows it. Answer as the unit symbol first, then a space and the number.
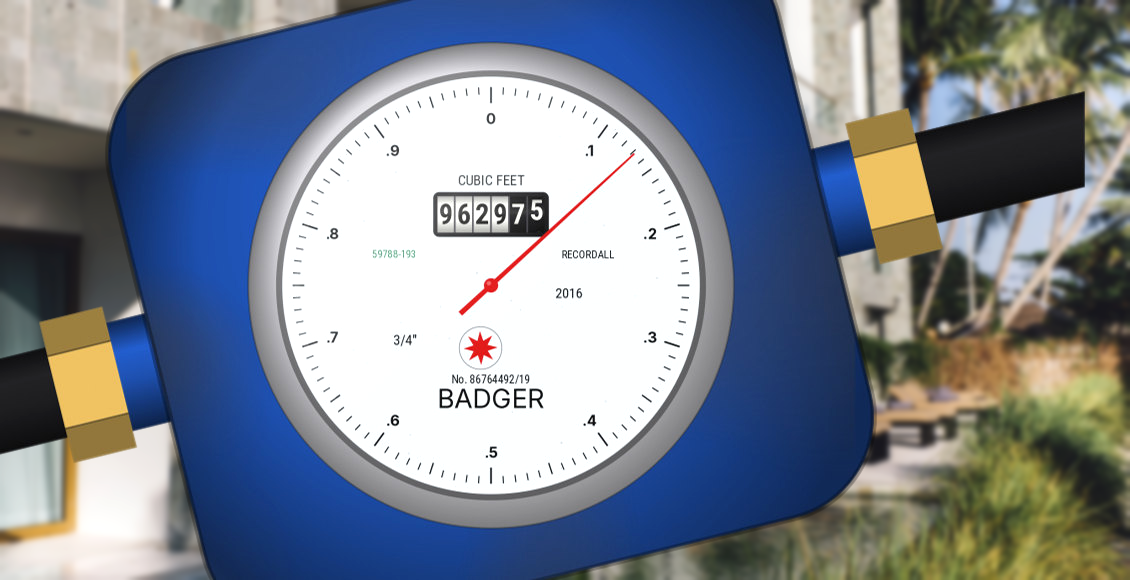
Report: ft³ 962975.13
